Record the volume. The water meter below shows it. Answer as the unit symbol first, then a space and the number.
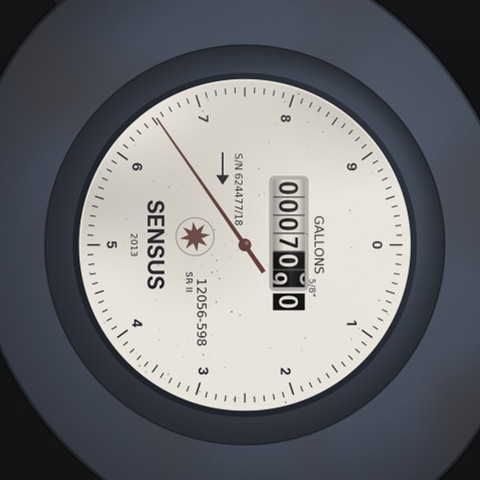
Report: gal 7086.5
